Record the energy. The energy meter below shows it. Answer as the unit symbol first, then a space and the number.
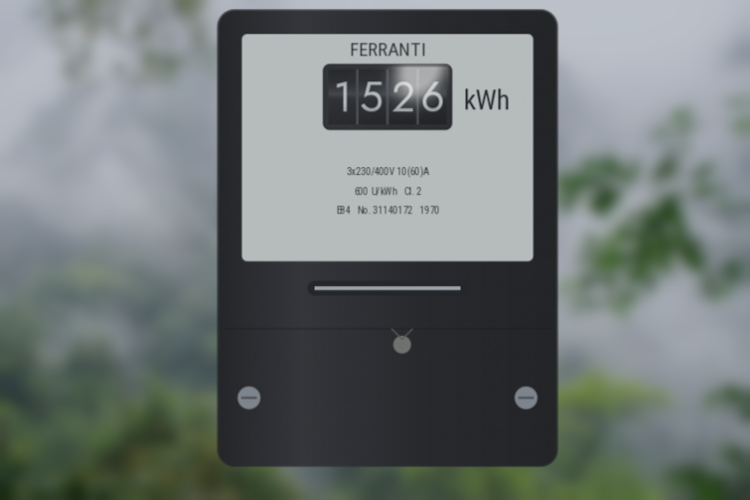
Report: kWh 1526
